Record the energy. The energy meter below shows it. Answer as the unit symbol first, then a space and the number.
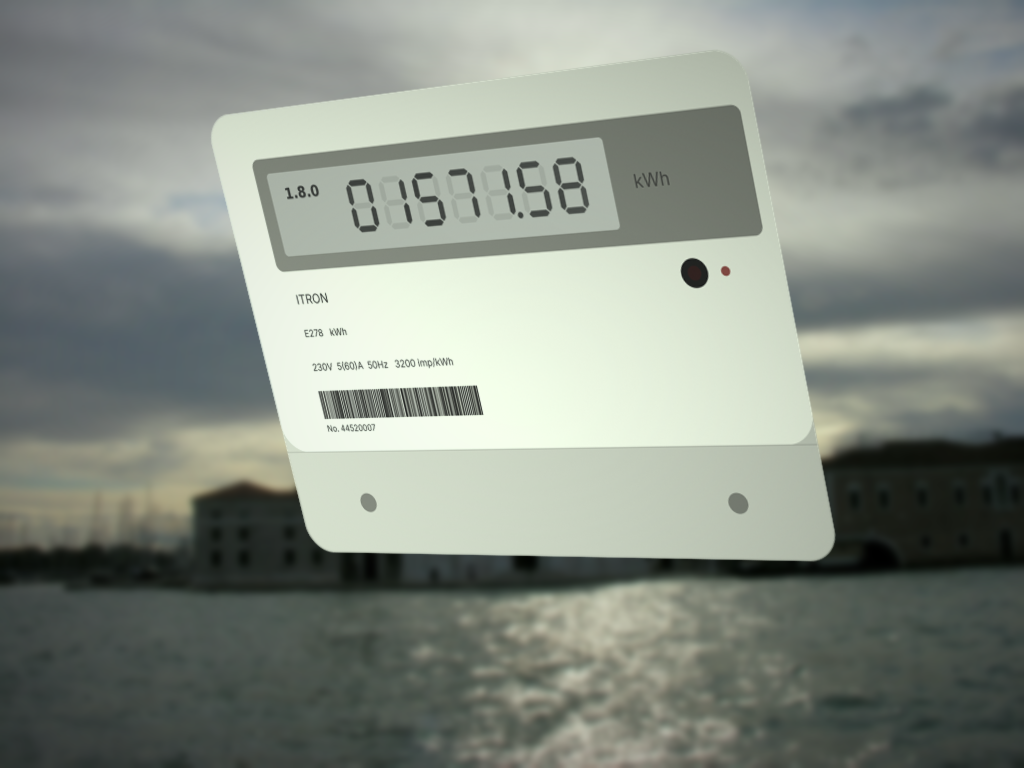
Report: kWh 1571.58
